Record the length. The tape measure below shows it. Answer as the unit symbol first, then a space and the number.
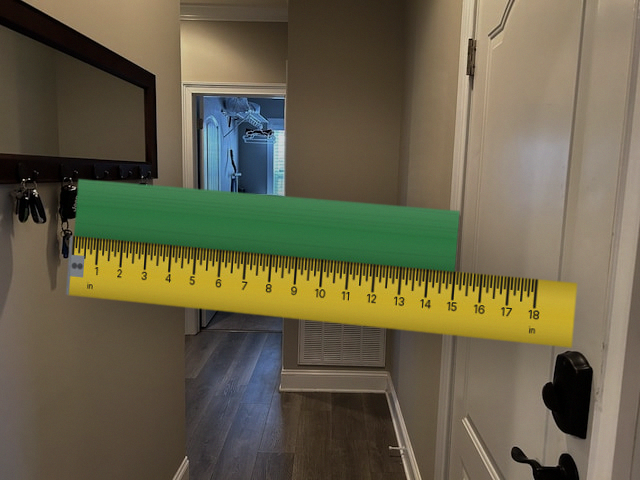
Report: in 15
